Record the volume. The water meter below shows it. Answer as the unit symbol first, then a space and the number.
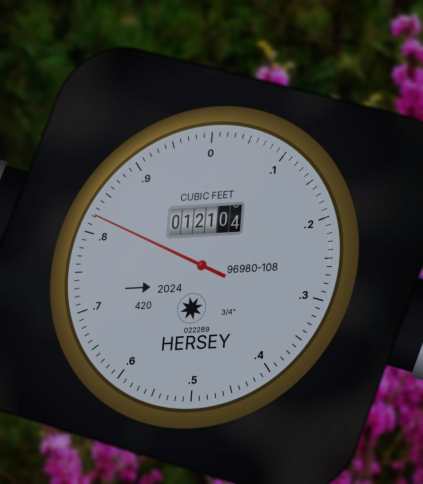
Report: ft³ 12103.82
